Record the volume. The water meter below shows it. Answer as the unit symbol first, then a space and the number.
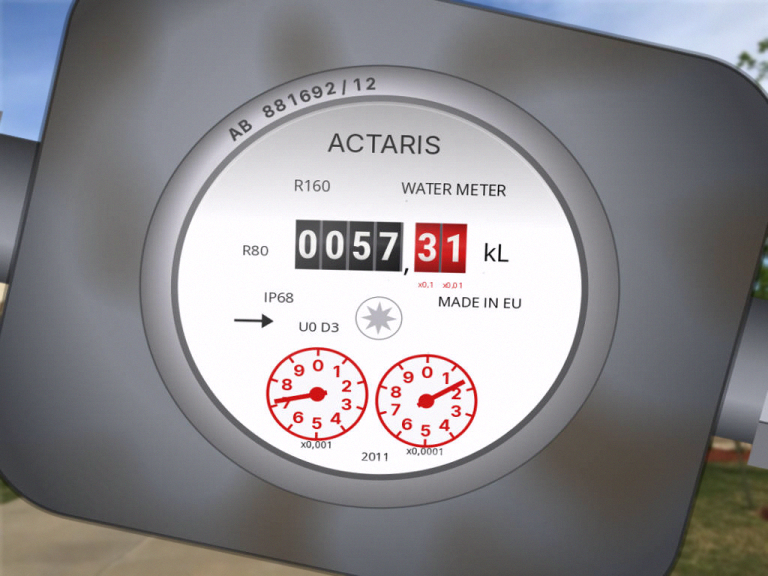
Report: kL 57.3171
